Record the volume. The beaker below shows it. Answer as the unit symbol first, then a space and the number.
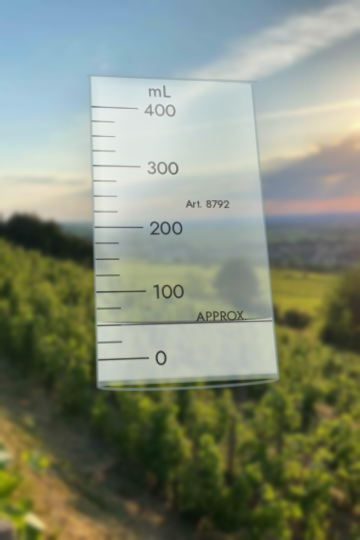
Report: mL 50
